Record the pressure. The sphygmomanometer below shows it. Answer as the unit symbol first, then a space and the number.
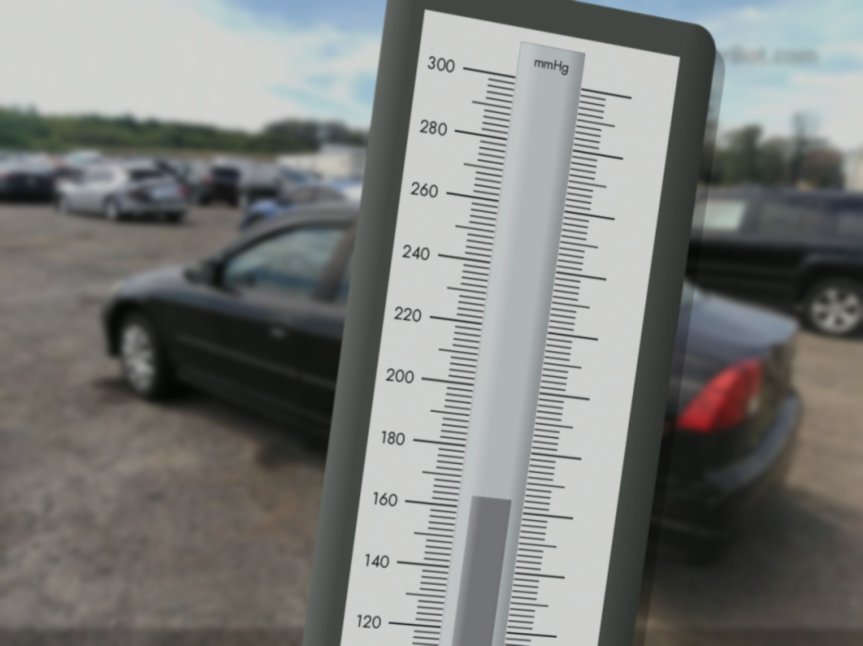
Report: mmHg 164
